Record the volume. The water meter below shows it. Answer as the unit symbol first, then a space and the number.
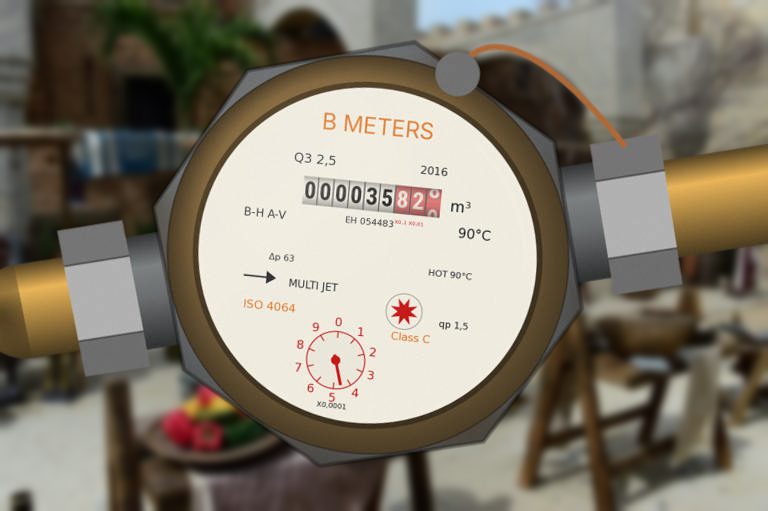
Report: m³ 35.8284
